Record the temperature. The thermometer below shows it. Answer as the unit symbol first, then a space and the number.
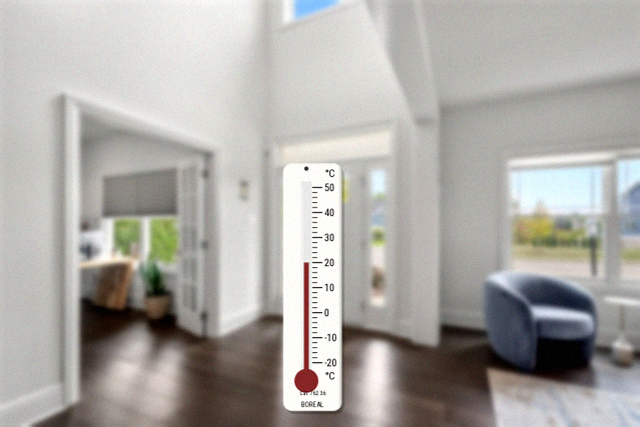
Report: °C 20
